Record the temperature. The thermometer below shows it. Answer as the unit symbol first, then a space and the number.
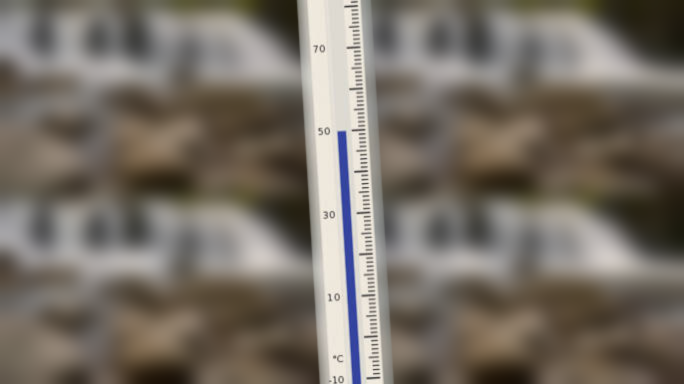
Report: °C 50
